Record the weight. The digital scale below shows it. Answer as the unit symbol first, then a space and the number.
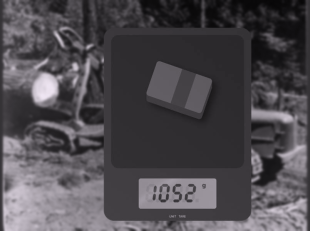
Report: g 1052
